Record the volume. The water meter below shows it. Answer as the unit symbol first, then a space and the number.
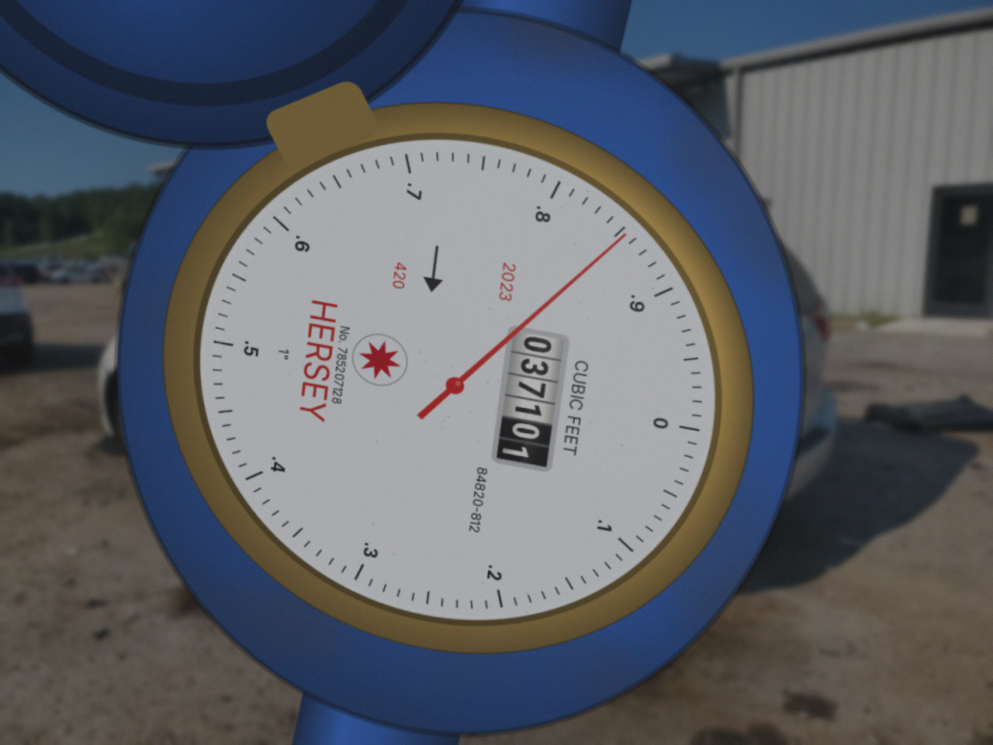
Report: ft³ 37100.85
